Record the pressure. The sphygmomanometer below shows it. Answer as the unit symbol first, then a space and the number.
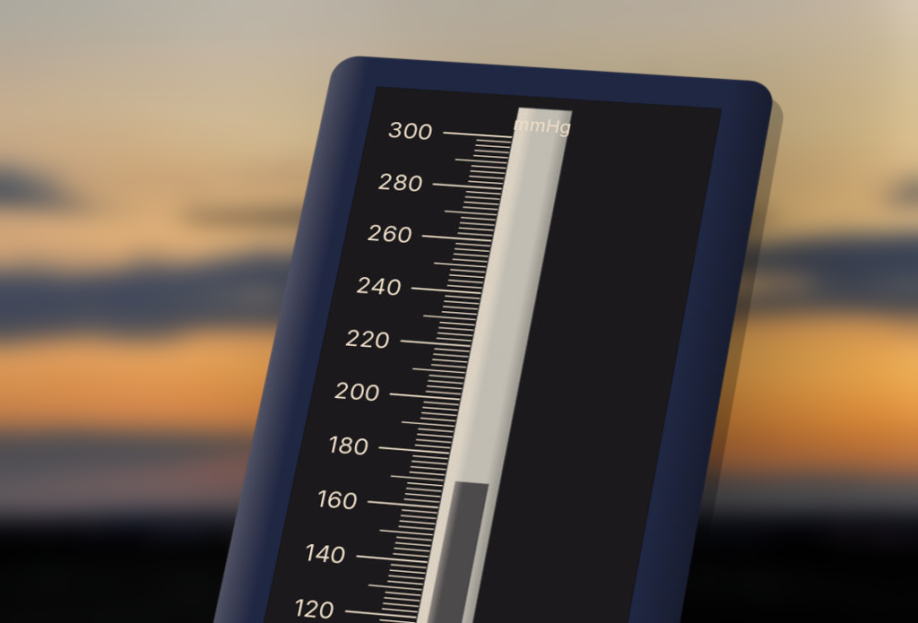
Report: mmHg 170
